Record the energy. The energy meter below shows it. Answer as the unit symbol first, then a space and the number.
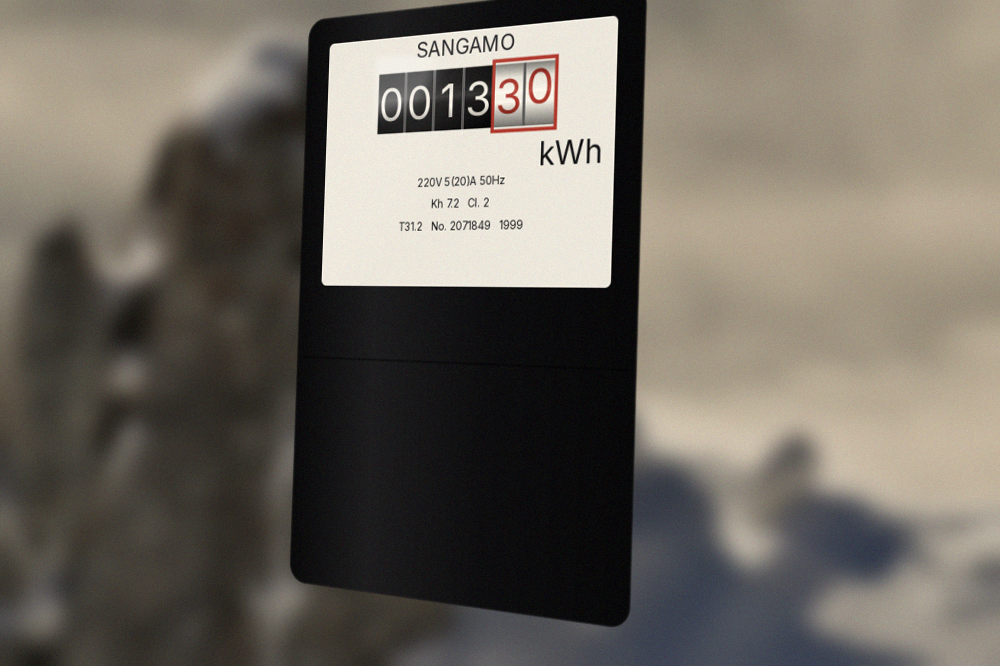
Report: kWh 13.30
